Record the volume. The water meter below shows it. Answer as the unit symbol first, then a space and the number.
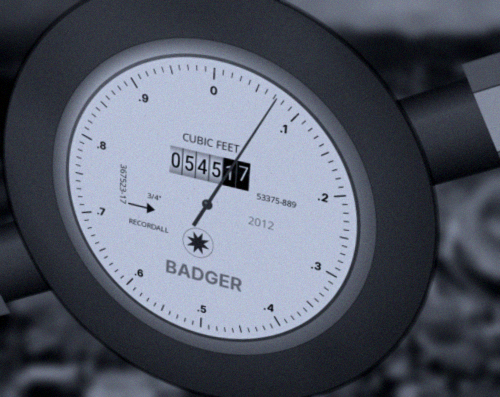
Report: ft³ 54517.07
